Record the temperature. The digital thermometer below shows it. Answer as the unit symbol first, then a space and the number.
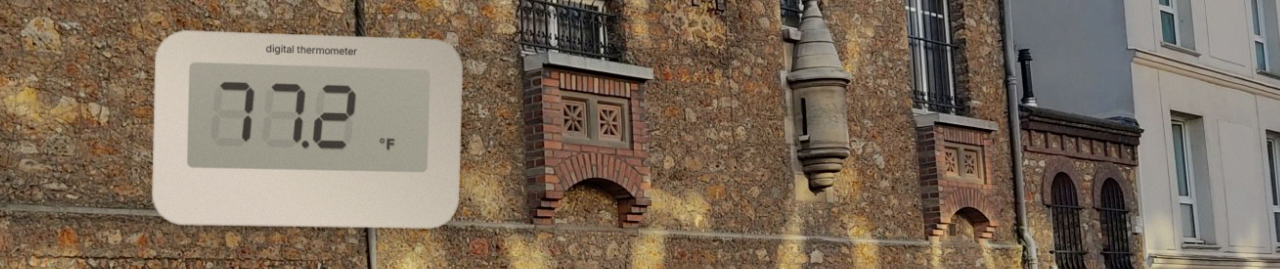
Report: °F 77.2
